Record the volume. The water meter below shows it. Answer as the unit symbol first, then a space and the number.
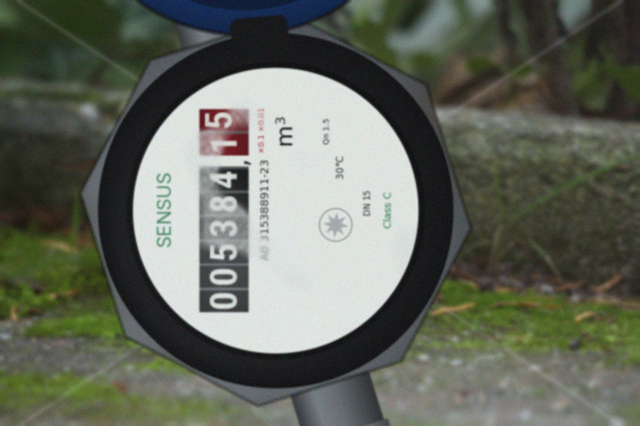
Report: m³ 5384.15
